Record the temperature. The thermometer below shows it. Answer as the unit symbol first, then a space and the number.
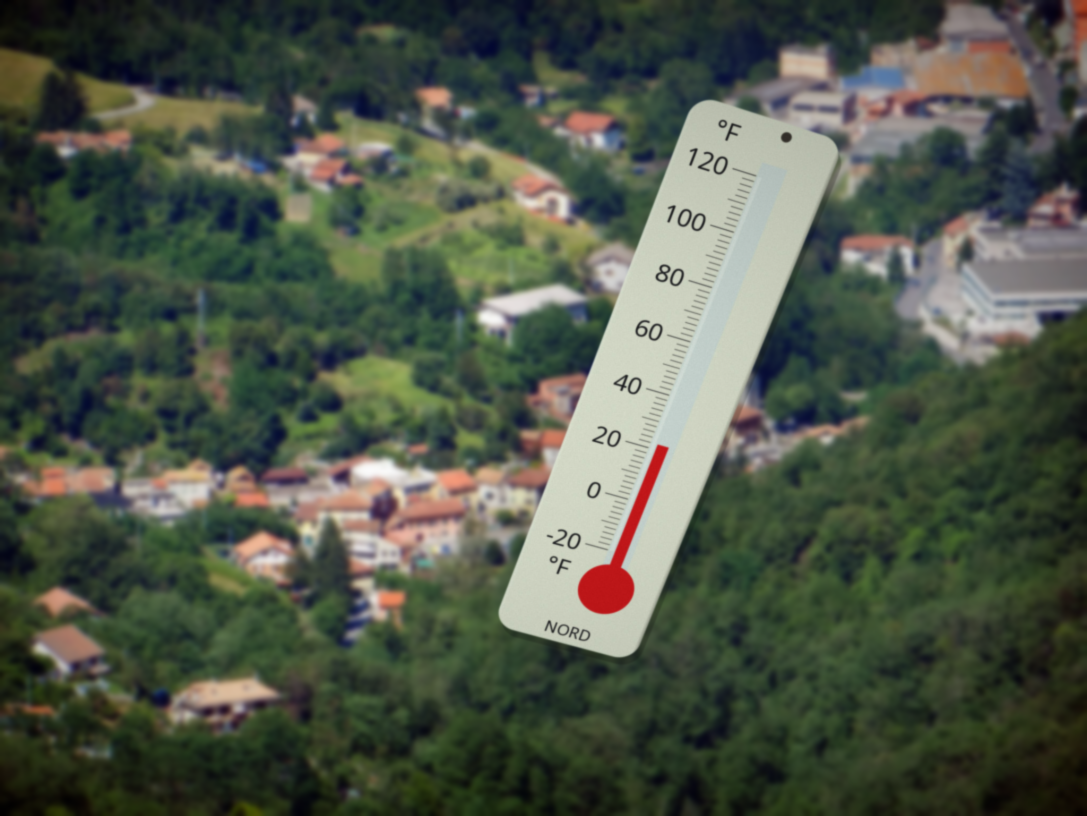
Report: °F 22
